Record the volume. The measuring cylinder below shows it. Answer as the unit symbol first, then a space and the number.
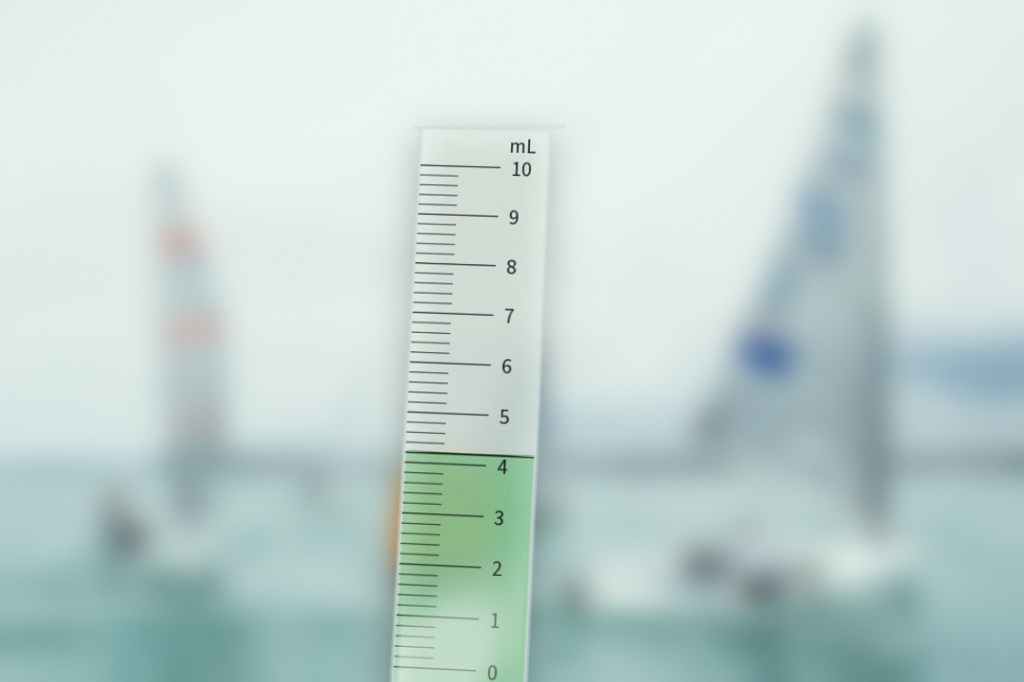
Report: mL 4.2
